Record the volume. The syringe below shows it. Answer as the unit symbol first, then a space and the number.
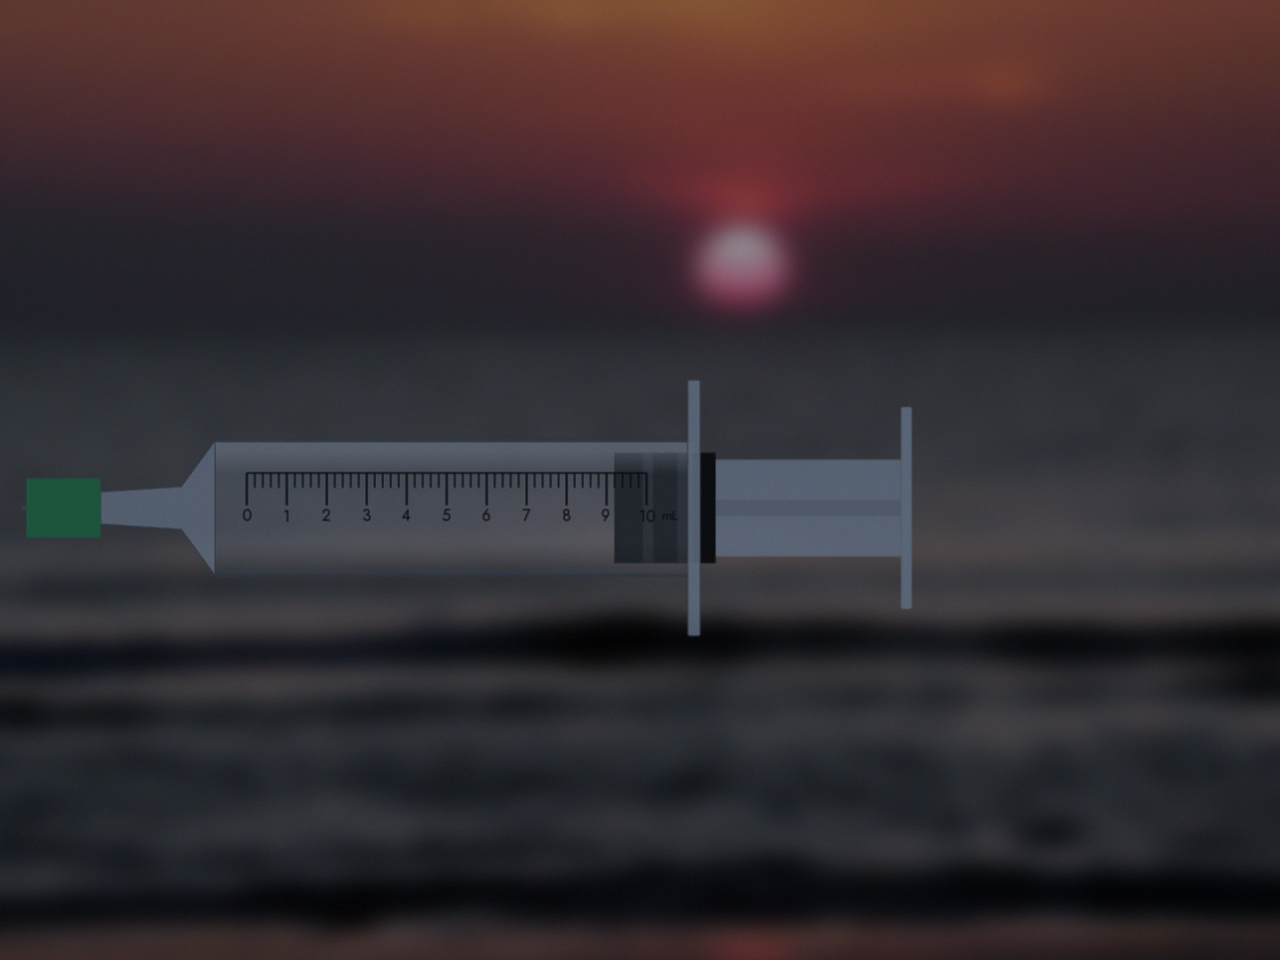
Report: mL 9.2
